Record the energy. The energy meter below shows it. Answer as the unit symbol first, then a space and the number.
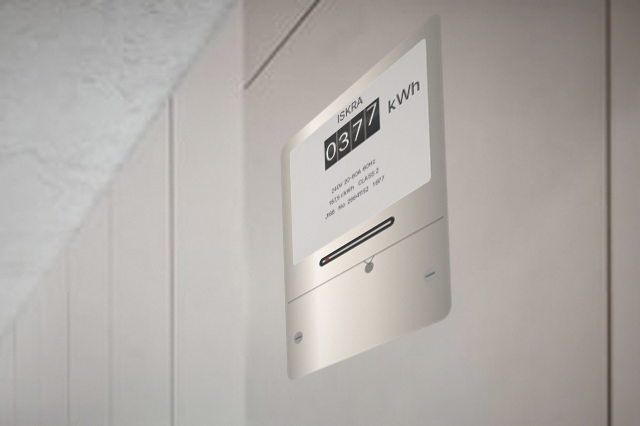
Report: kWh 377
